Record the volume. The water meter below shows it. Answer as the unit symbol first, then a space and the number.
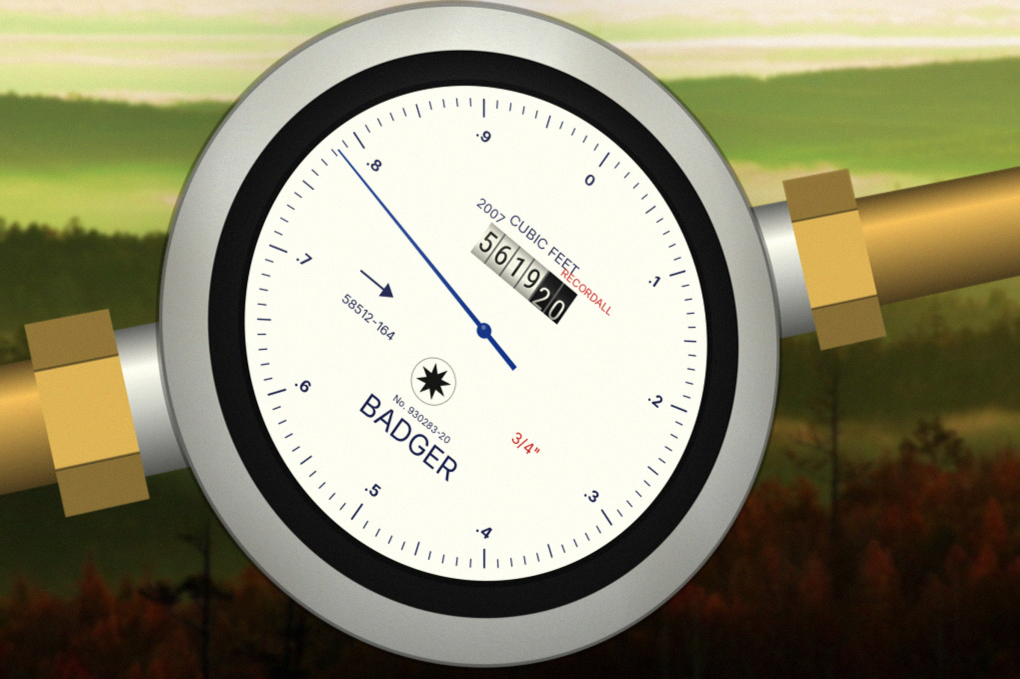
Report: ft³ 561919.78
